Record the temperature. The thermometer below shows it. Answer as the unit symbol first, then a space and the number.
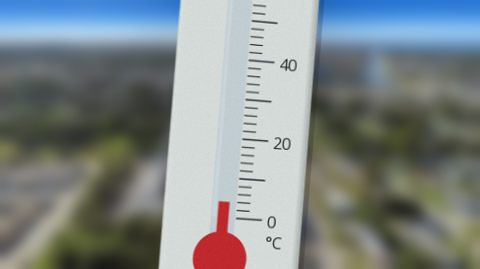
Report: °C 4
